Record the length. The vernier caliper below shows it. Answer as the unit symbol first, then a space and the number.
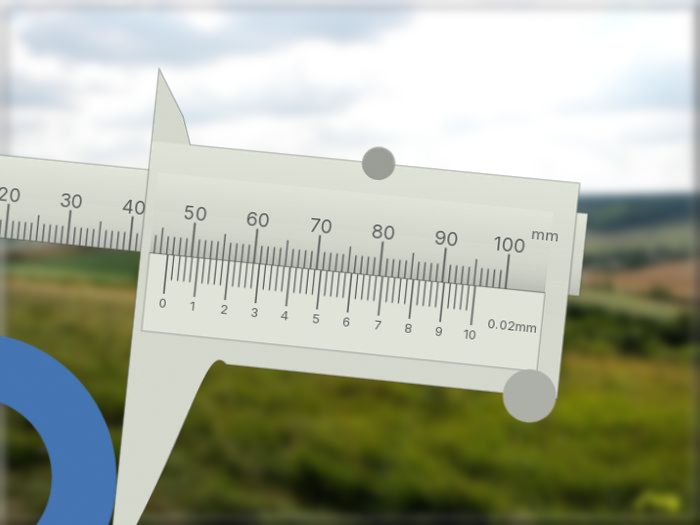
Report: mm 46.2
